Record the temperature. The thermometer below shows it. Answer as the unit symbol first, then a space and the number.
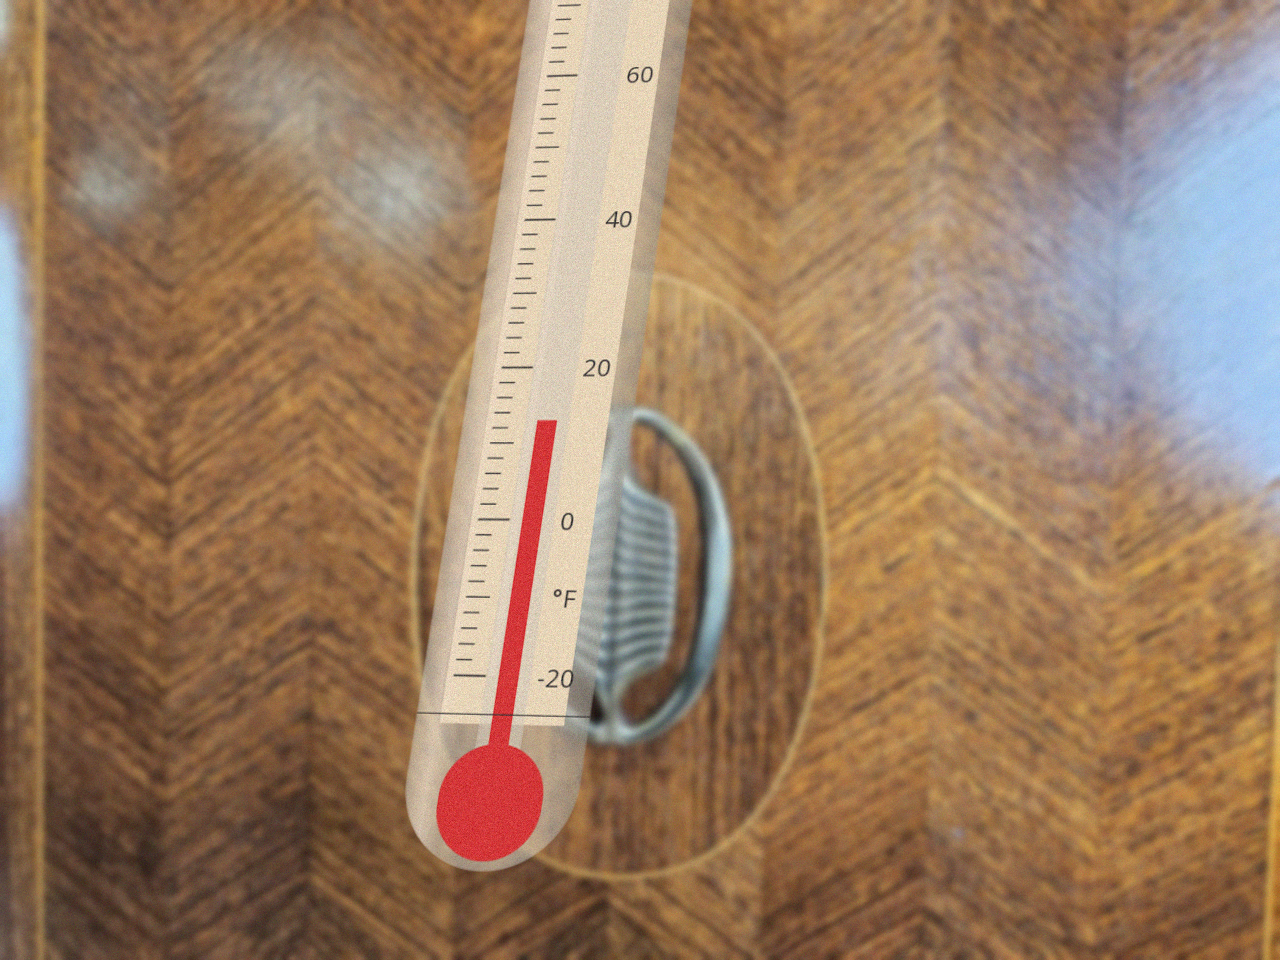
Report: °F 13
